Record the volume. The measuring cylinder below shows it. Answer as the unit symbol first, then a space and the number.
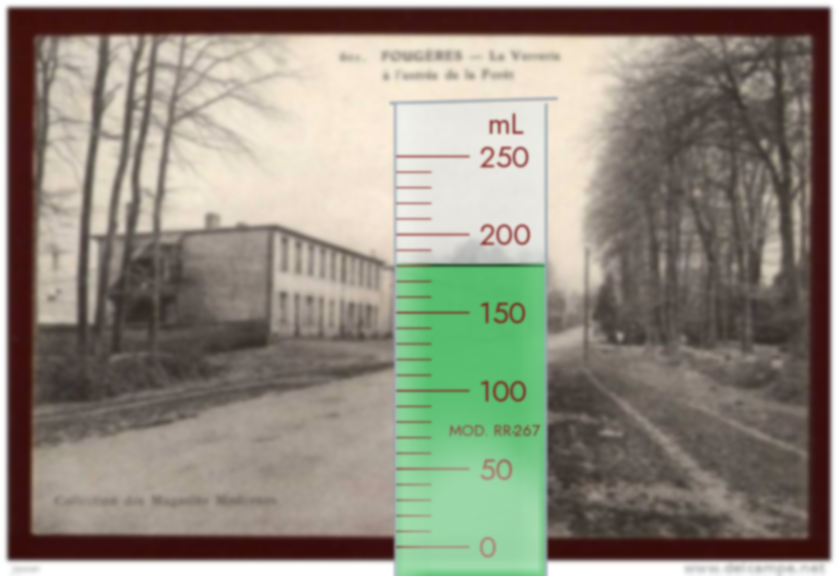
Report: mL 180
